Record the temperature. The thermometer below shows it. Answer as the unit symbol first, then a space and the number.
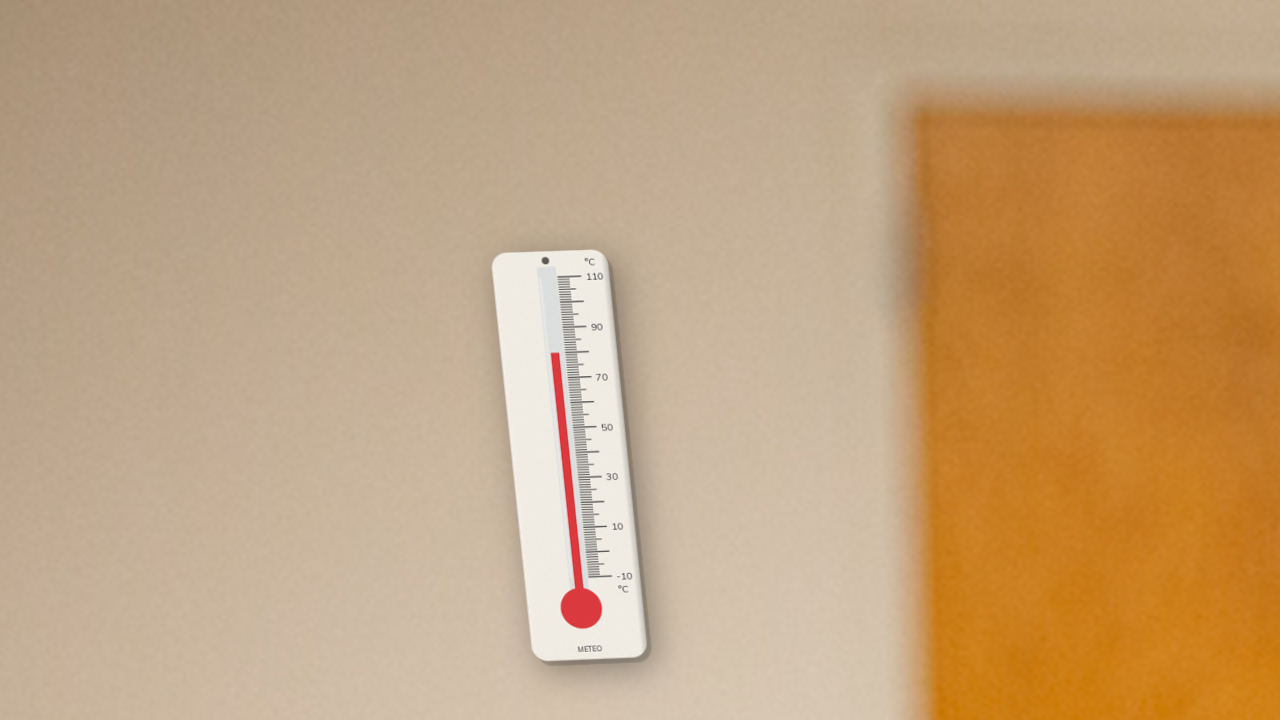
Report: °C 80
